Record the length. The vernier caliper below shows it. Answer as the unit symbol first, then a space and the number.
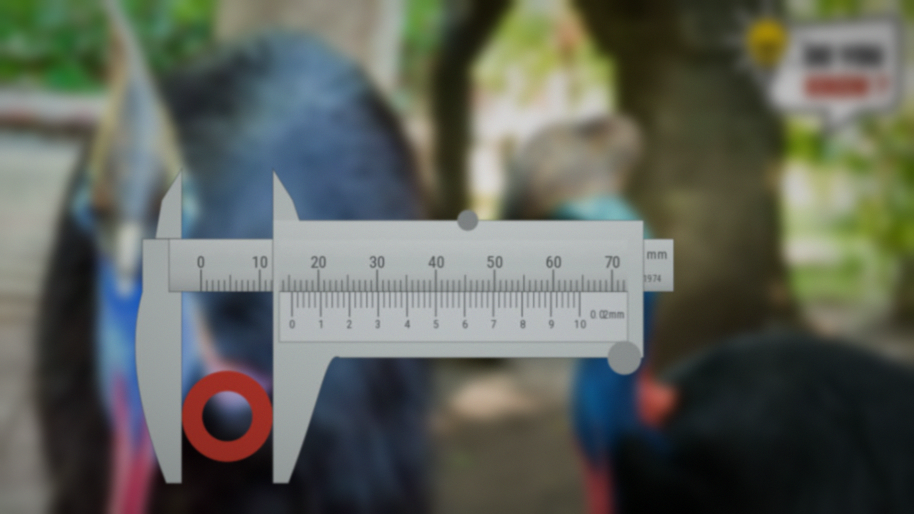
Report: mm 15.5
